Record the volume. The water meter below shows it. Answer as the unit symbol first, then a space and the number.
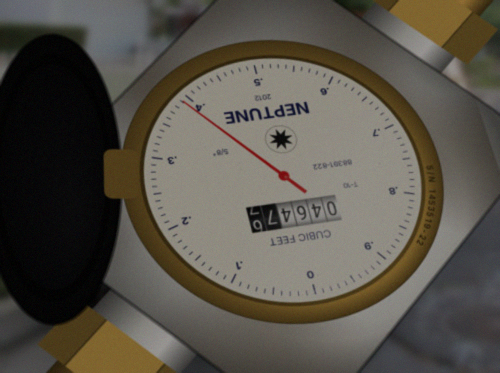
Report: ft³ 46476.39
